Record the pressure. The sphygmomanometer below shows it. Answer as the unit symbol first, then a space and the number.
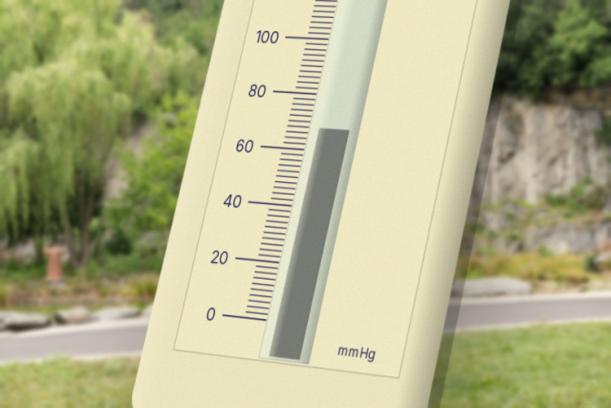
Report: mmHg 68
